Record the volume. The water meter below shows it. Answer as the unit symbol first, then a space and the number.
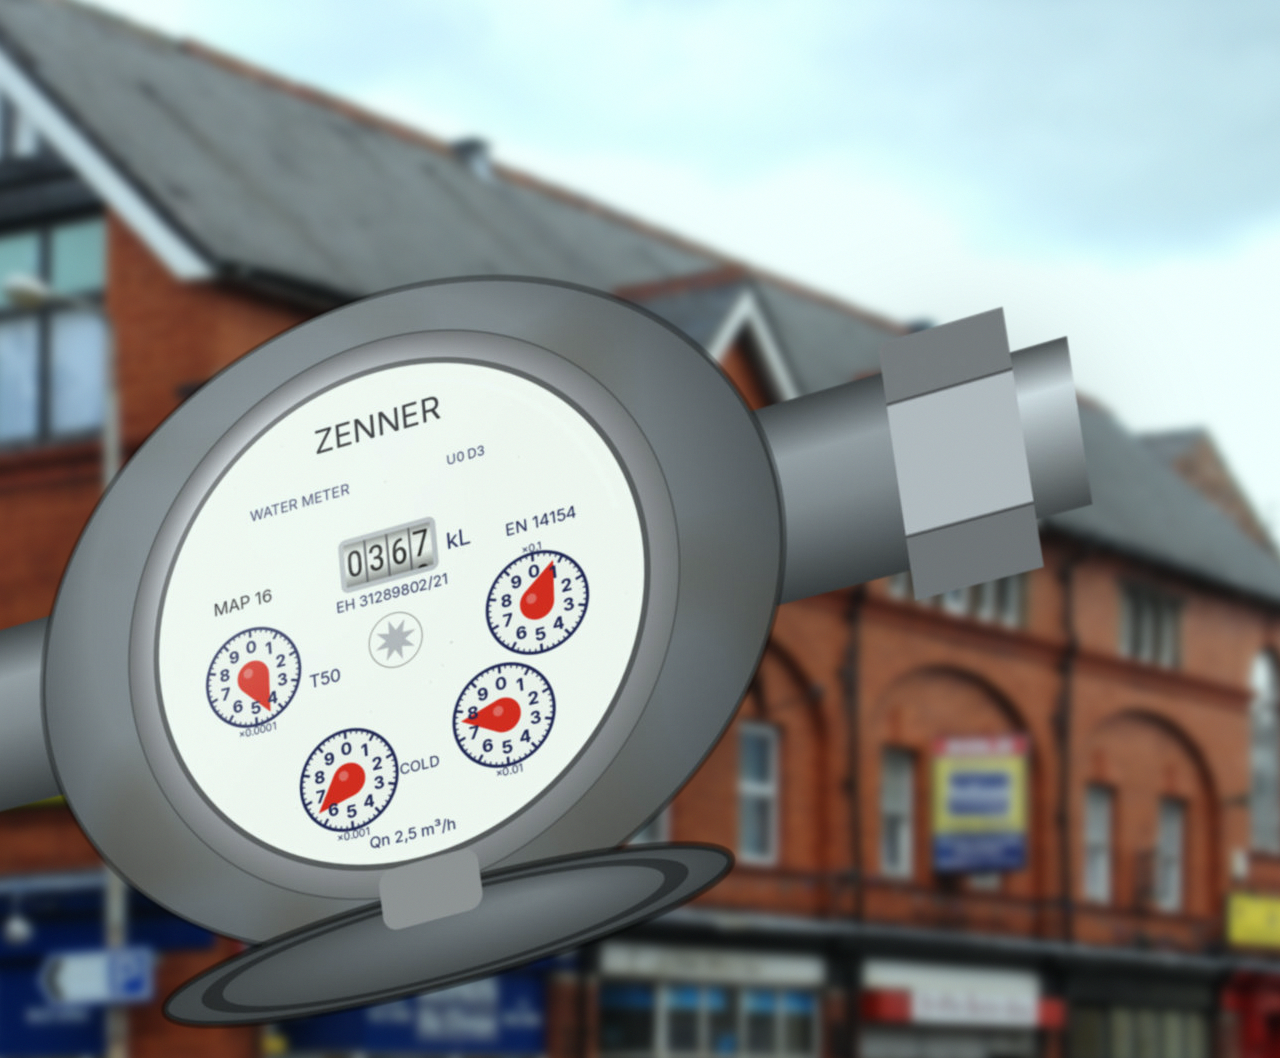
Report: kL 367.0764
